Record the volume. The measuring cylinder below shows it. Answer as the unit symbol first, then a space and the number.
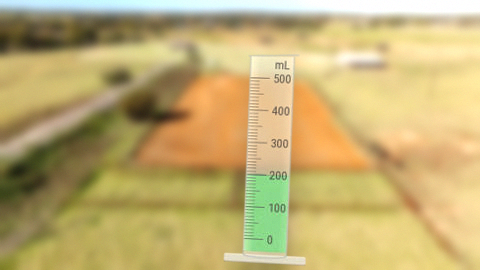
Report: mL 200
